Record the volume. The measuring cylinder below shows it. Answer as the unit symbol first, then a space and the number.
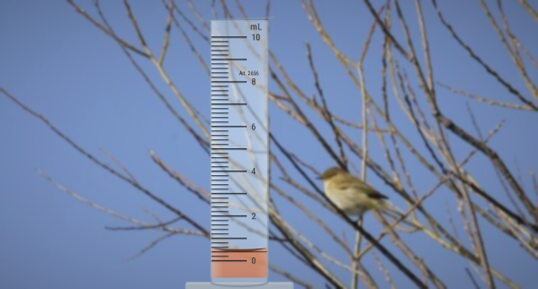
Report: mL 0.4
